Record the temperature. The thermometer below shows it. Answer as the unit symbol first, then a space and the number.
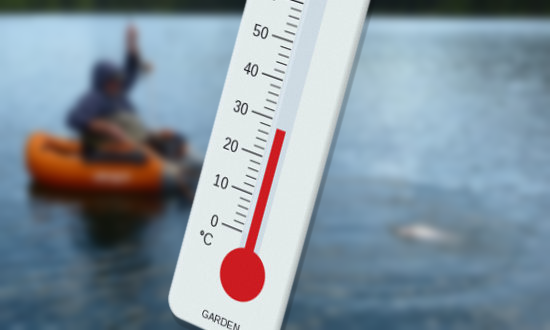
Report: °C 28
